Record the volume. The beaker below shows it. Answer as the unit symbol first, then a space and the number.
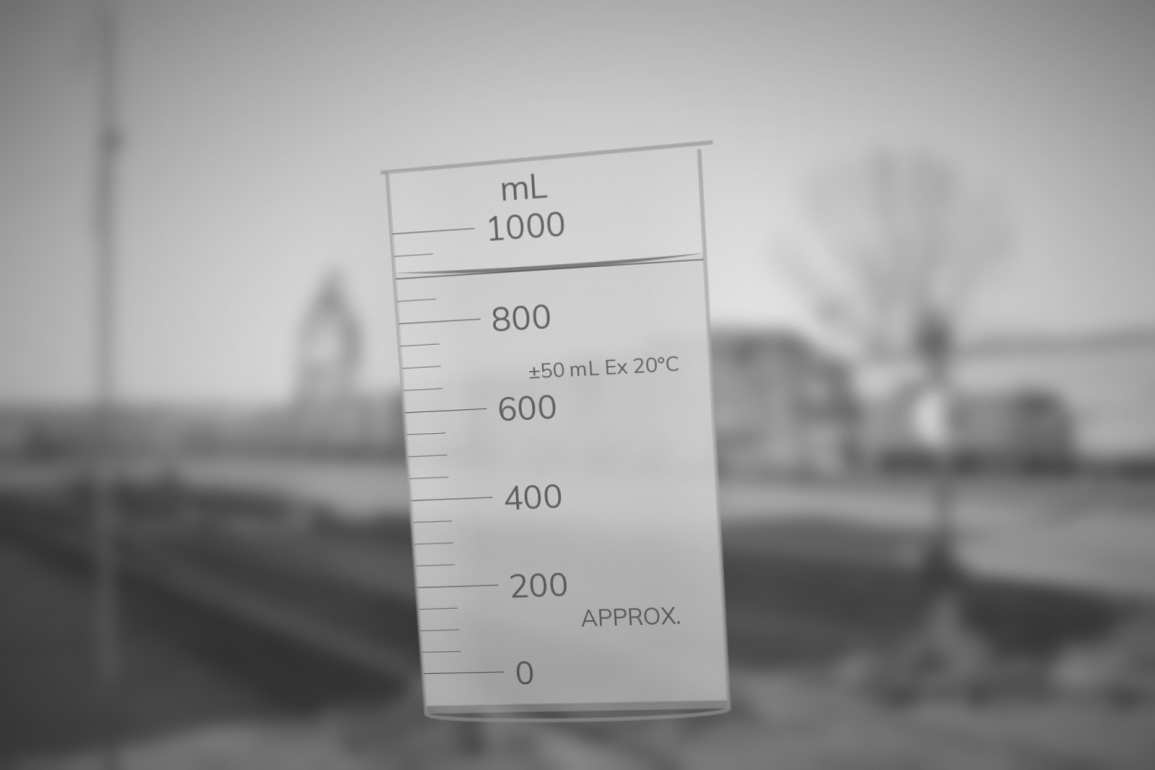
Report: mL 900
